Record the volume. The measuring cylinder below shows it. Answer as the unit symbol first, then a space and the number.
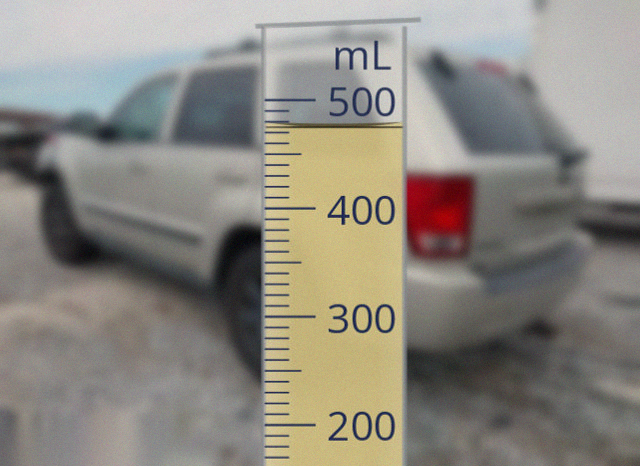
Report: mL 475
